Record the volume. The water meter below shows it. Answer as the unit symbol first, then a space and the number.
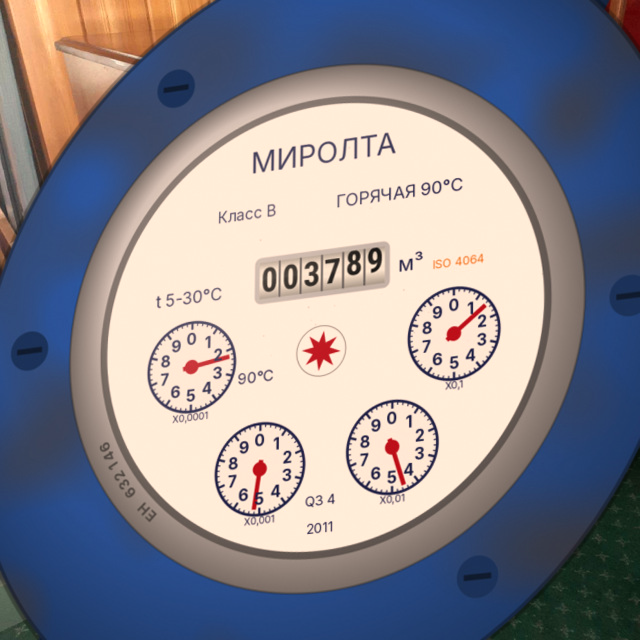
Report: m³ 3789.1452
